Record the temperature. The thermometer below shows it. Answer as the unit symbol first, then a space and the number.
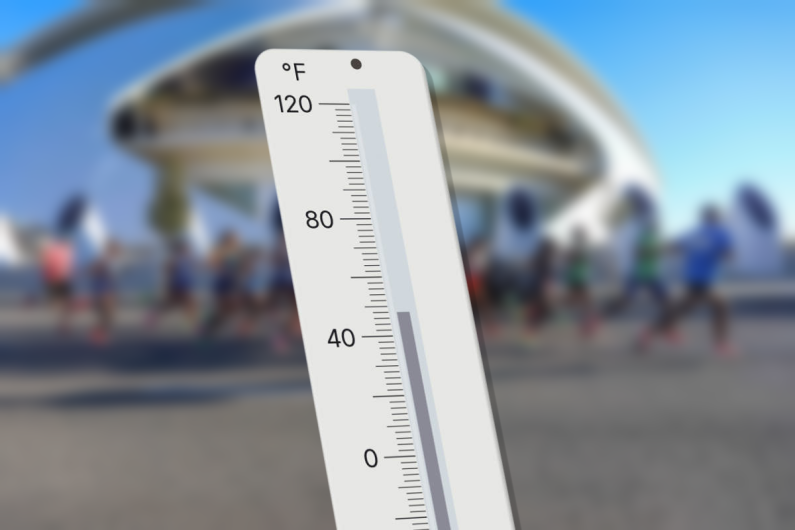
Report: °F 48
